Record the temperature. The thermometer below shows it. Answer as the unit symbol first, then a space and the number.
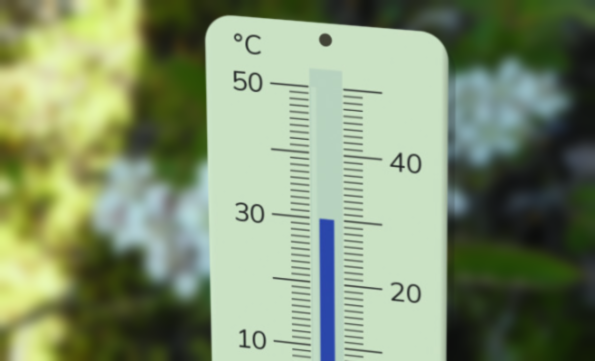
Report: °C 30
